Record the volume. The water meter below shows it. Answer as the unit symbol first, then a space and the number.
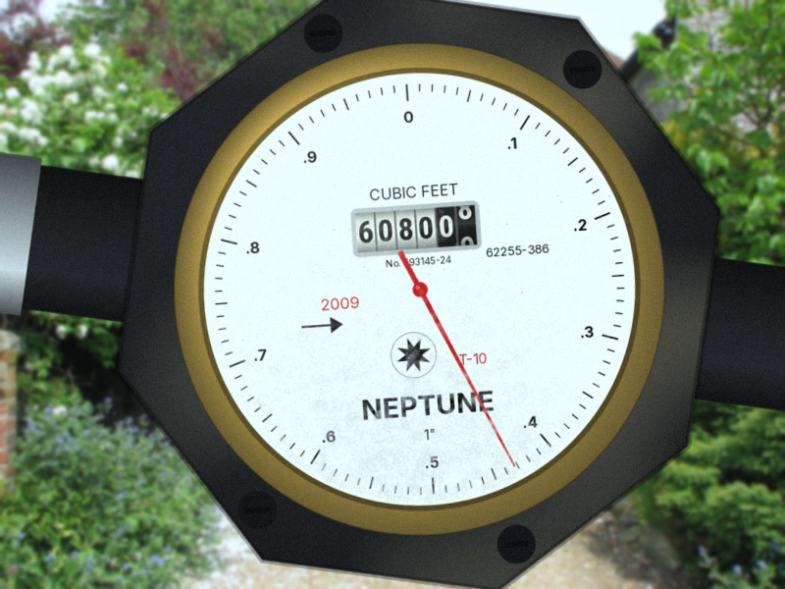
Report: ft³ 608008.43
